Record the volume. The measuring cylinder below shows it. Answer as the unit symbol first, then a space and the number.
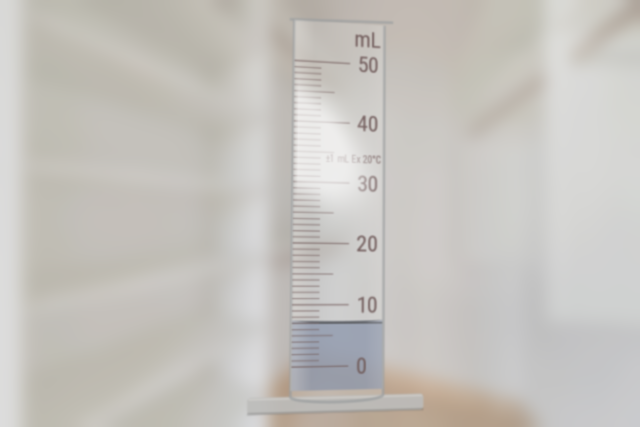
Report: mL 7
